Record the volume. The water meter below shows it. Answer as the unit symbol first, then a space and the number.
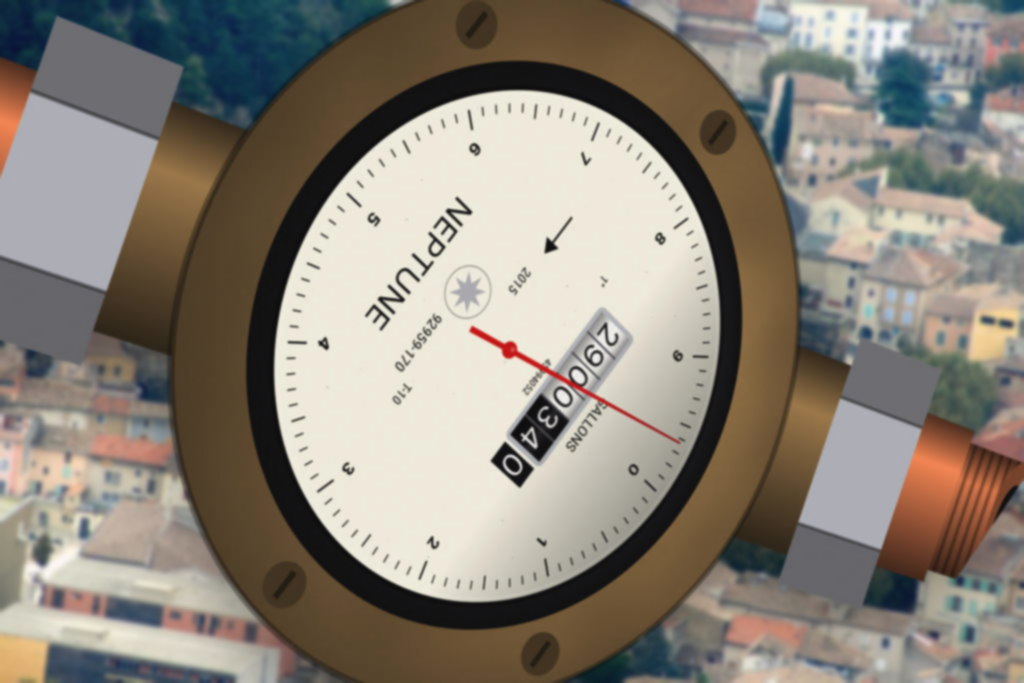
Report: gal 2900339.6
